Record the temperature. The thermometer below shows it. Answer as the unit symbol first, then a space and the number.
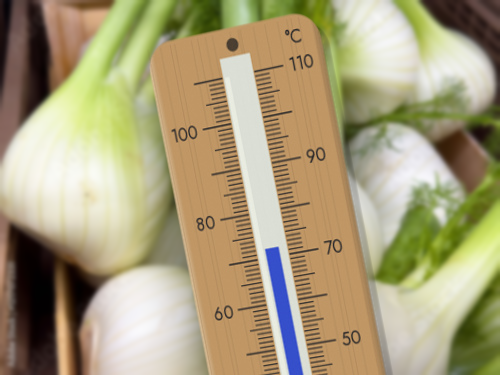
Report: °C 72
